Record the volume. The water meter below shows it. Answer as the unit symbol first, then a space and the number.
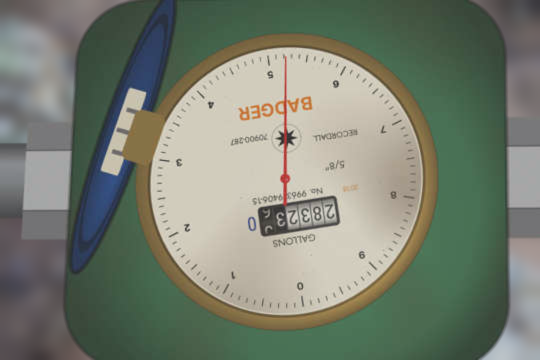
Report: gal 2832355.2
